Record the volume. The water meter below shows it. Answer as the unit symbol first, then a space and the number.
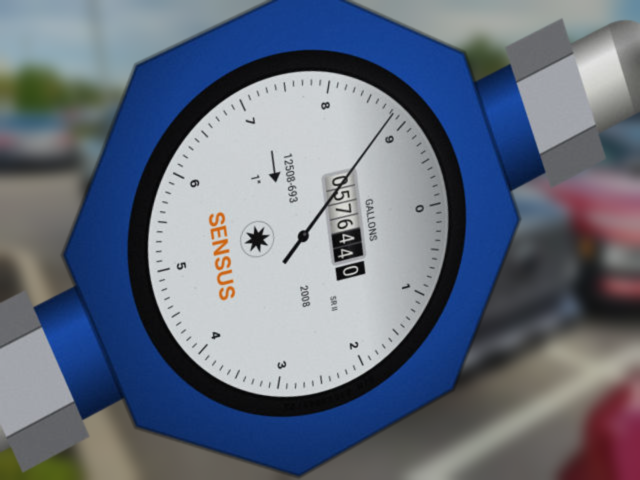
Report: gal 576438.8
